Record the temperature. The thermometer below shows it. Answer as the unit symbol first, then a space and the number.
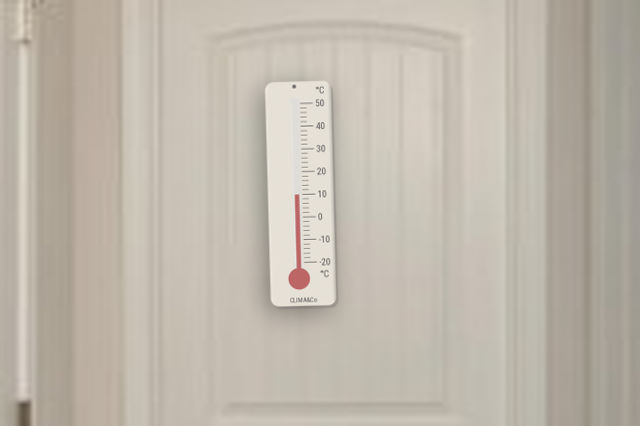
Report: °C 10
